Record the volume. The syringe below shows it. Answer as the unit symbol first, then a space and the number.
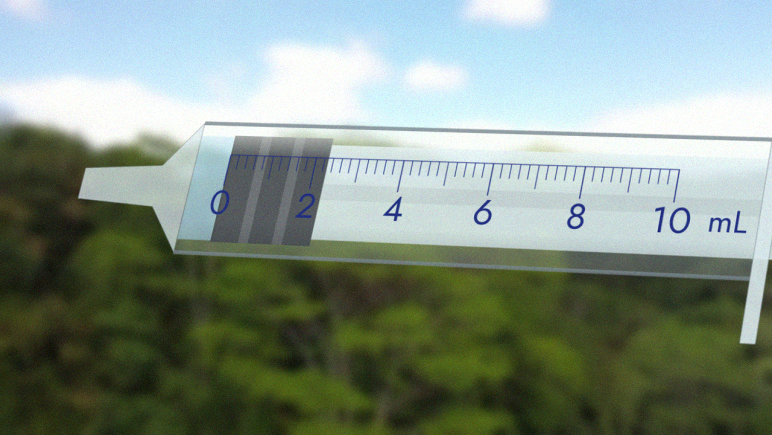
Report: mL 0
